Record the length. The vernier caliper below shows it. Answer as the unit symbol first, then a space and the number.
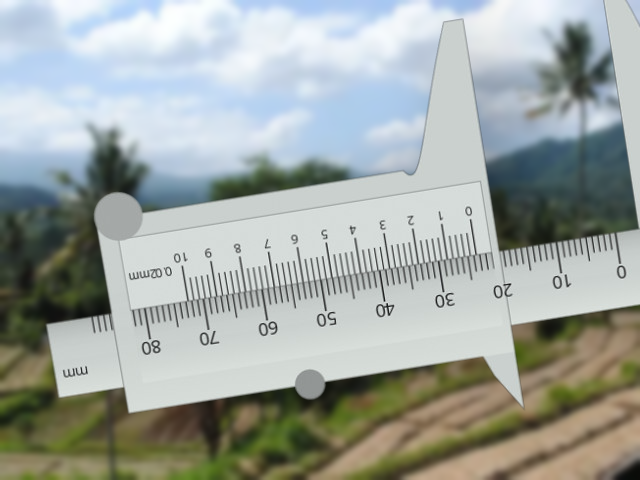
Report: mm 23.6
